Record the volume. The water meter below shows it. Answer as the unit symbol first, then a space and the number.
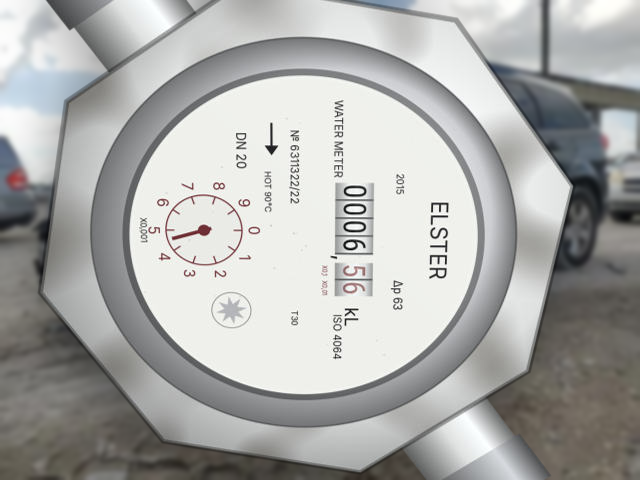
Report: kL 6.564
